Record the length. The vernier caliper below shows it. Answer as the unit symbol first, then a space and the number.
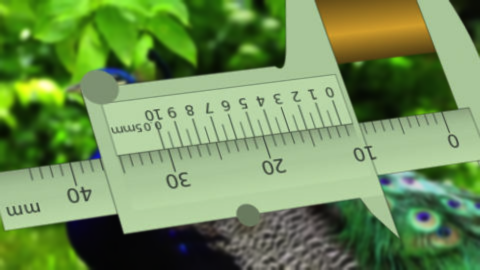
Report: mm 11.4
